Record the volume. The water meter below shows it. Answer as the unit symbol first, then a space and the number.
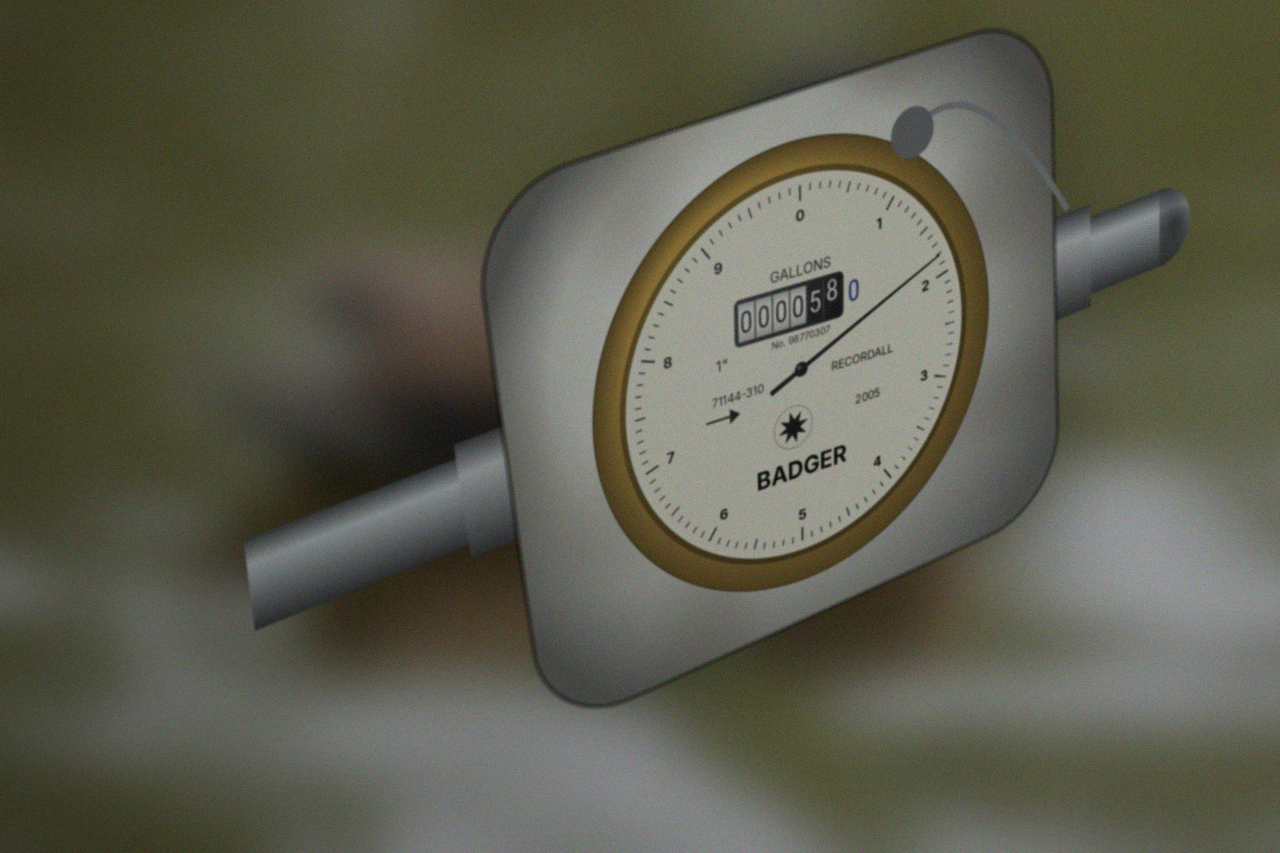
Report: gal 581.8
